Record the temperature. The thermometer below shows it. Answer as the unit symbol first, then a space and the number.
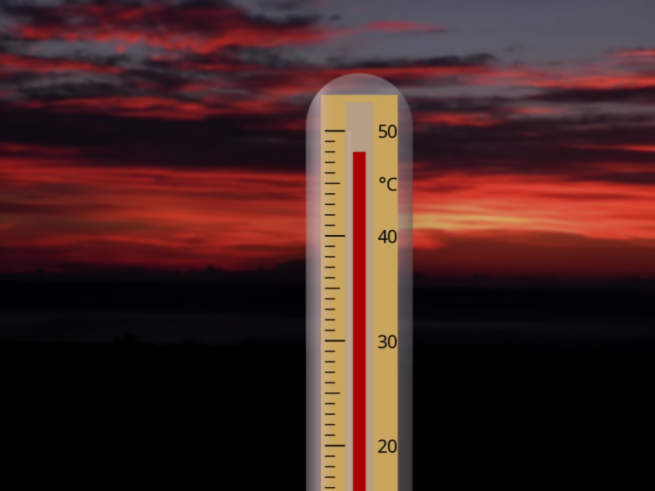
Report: °C 48
